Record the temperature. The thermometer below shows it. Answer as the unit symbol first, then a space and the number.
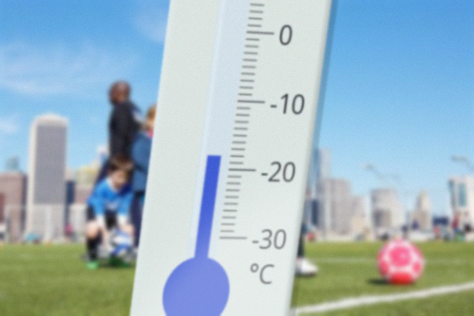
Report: °C -18
